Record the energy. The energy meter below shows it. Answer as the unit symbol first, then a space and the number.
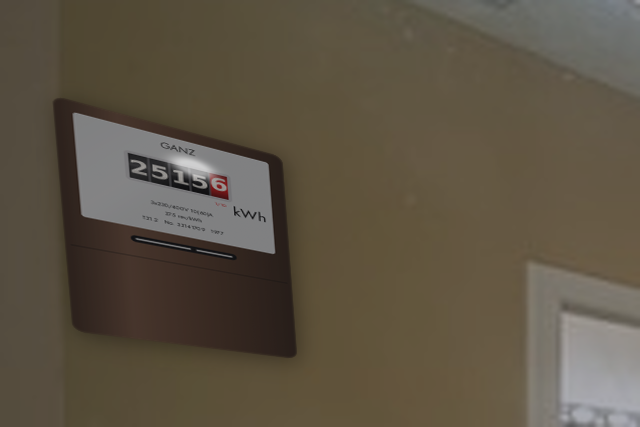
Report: kWh 2515.6
